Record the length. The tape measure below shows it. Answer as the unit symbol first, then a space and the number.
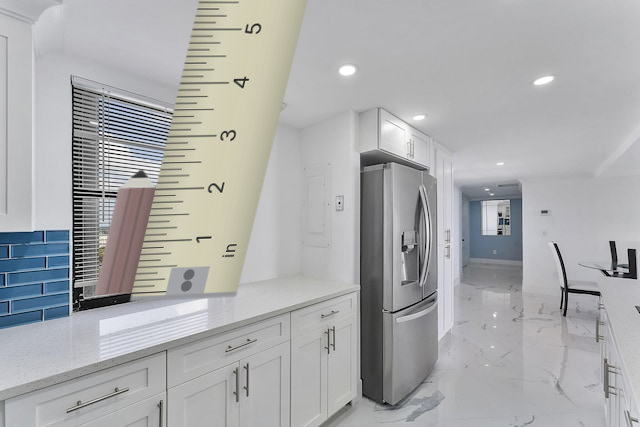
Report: in 2.375
